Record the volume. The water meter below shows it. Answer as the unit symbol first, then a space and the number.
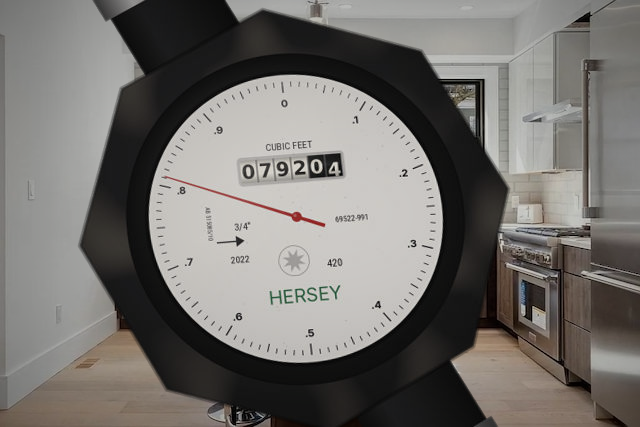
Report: ft³ 79203.81
